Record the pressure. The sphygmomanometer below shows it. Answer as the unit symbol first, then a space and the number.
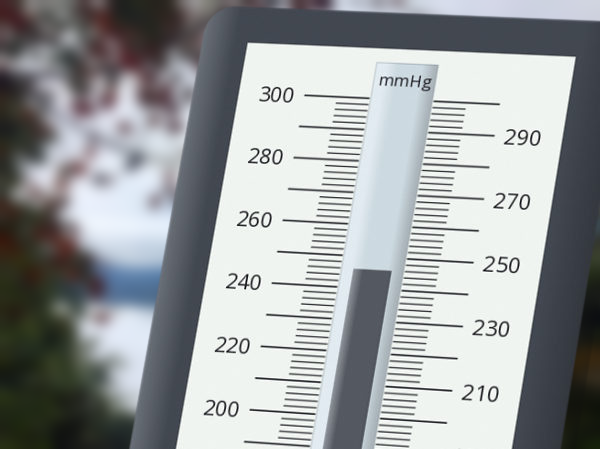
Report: mmHg 246
